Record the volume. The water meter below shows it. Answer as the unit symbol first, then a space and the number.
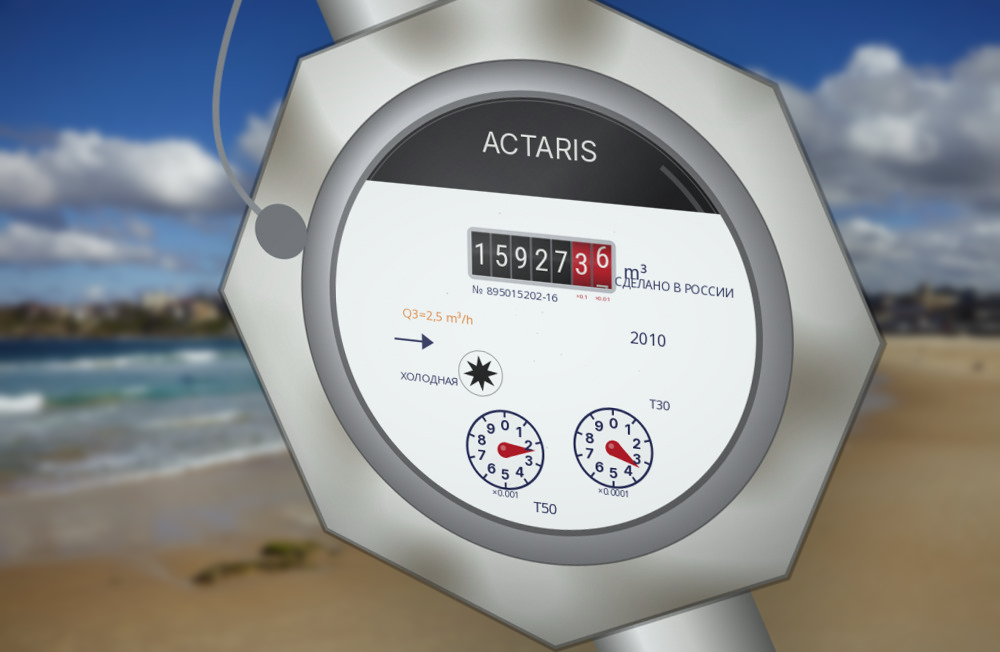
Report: m³ 15927.3623
